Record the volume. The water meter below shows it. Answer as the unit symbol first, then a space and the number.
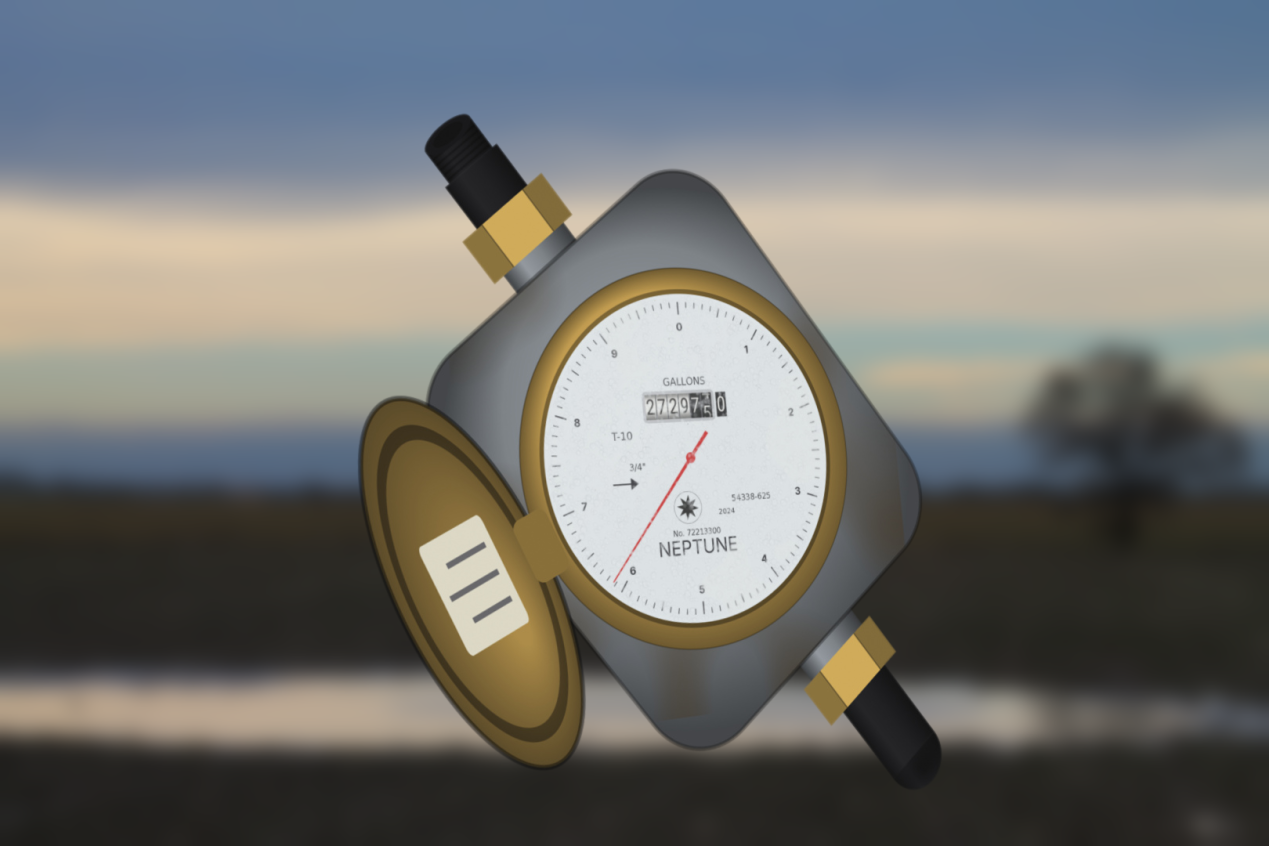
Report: gal 2729746.1
